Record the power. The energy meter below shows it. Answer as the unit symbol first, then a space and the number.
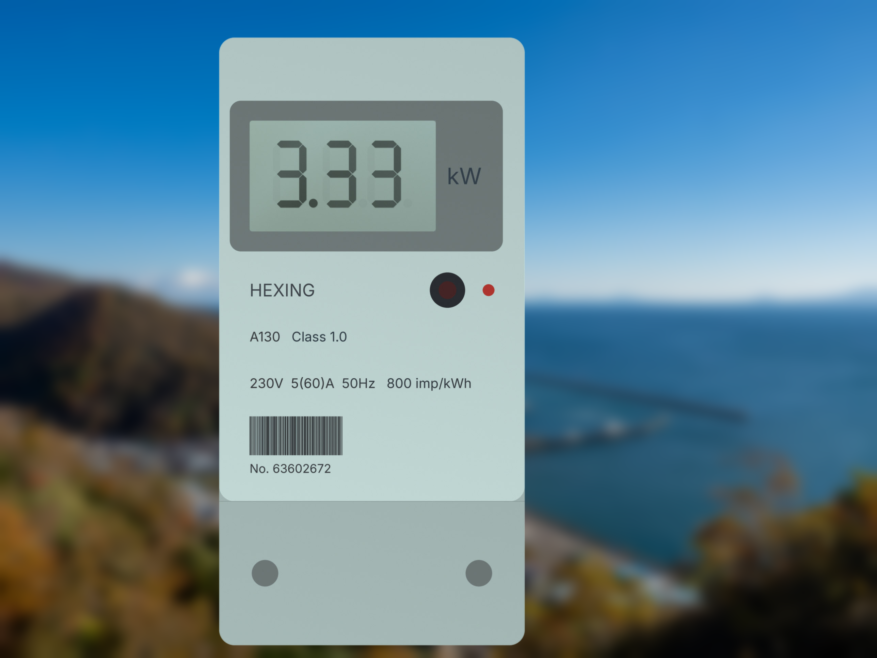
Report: kW 3.33
